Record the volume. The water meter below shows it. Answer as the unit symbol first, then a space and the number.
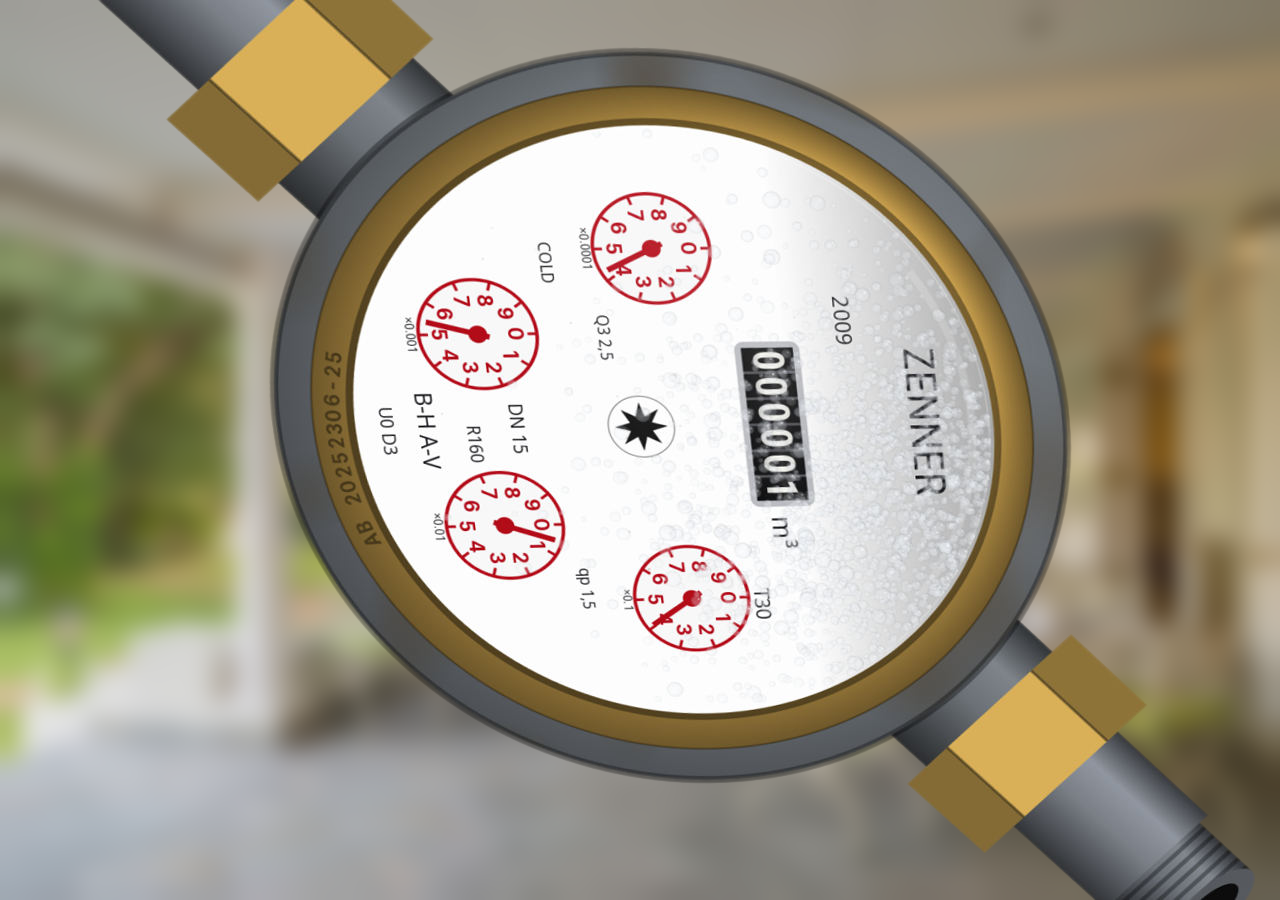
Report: m³ 1.4054
